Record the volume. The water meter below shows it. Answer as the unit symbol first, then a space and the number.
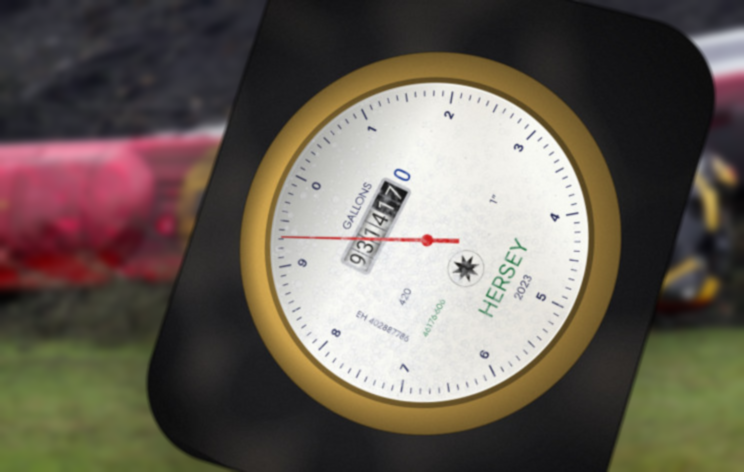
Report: gal 9314169.3
